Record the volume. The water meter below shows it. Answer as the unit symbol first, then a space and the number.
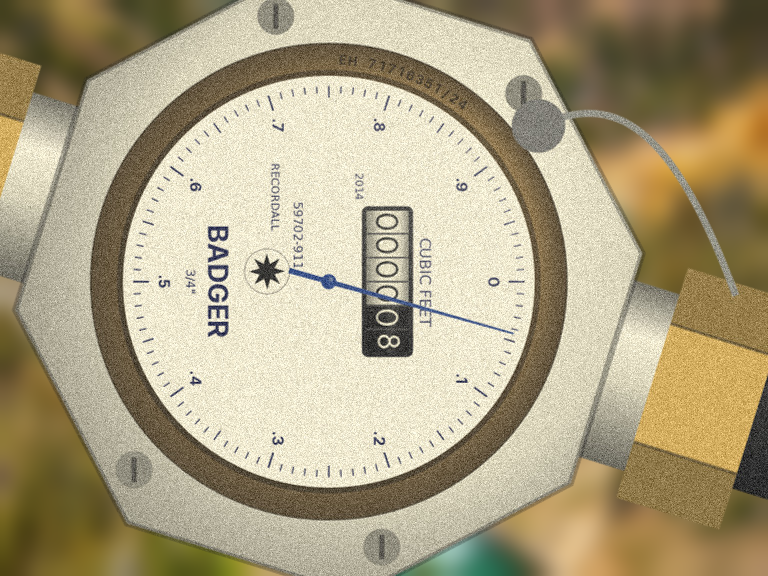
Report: ft³ 8.04
